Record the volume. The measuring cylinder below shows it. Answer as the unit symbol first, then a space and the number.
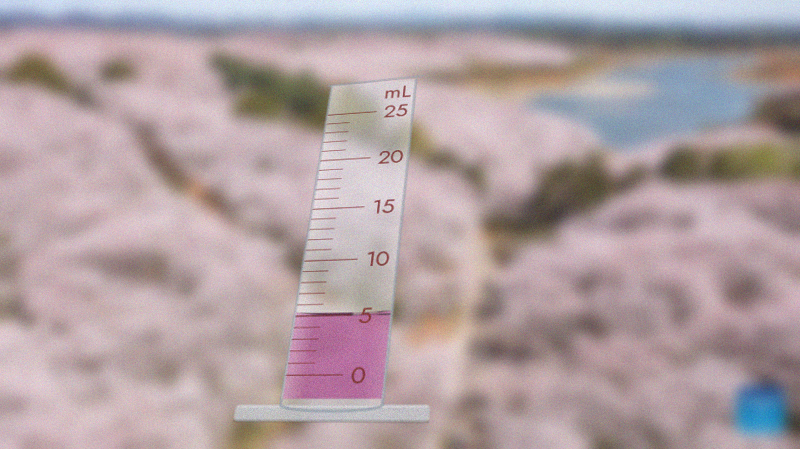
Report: mL 5
